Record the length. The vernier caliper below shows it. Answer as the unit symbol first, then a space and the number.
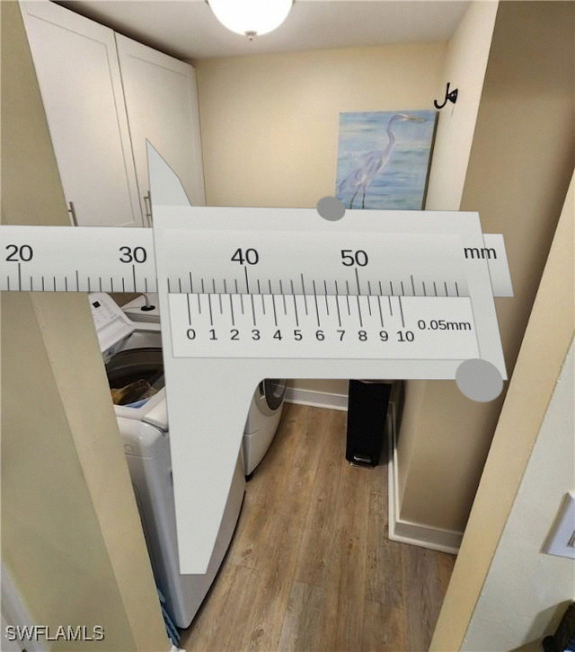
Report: mm 34.6
